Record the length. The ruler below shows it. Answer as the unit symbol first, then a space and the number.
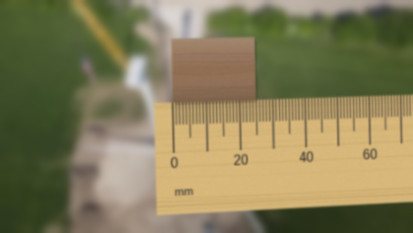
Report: mm 25
